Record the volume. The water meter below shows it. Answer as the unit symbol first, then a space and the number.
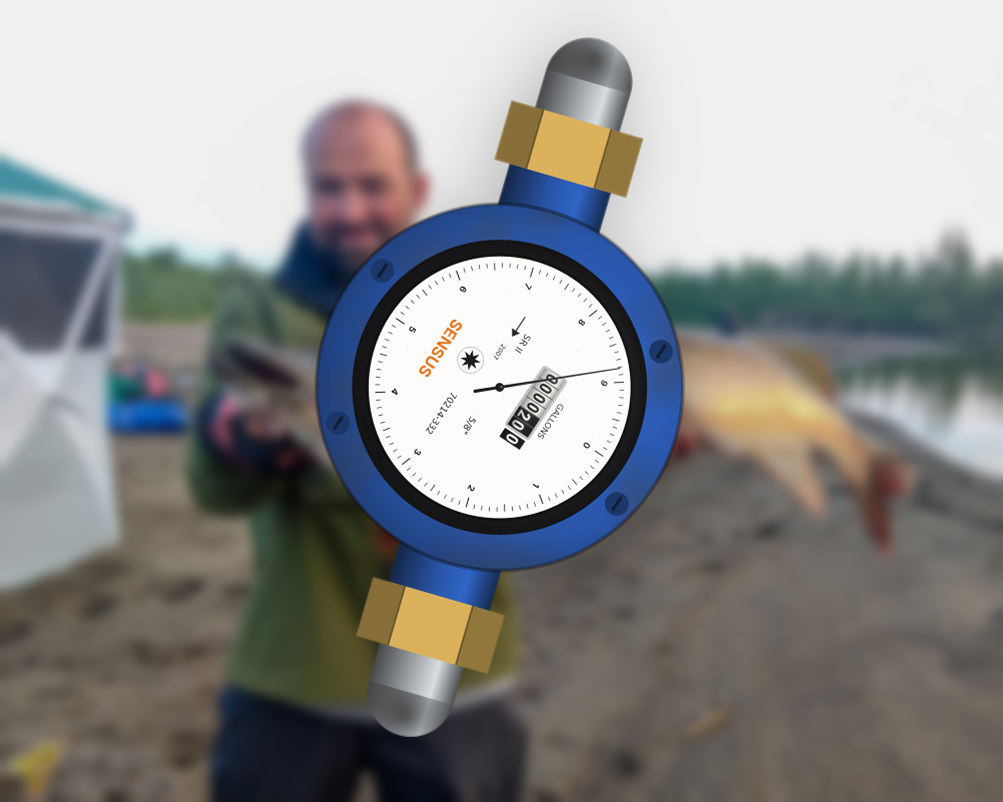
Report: gal 198.8
